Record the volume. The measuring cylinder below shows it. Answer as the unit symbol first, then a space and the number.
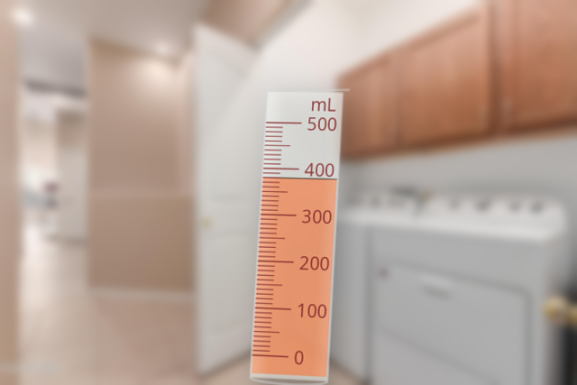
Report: mL 380
